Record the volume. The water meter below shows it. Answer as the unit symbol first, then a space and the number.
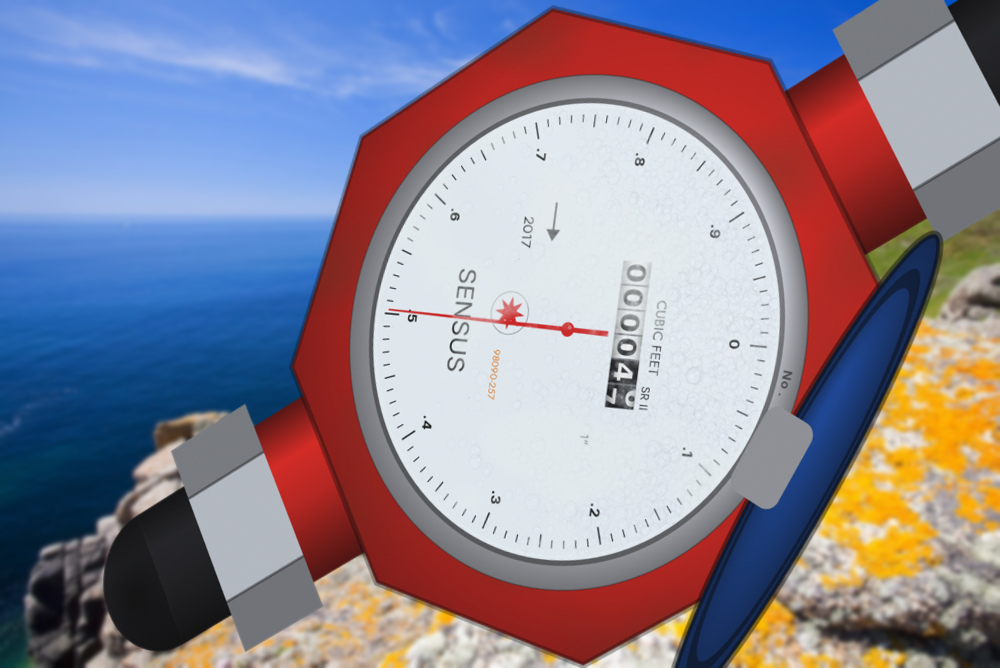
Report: ft³ 46.50
